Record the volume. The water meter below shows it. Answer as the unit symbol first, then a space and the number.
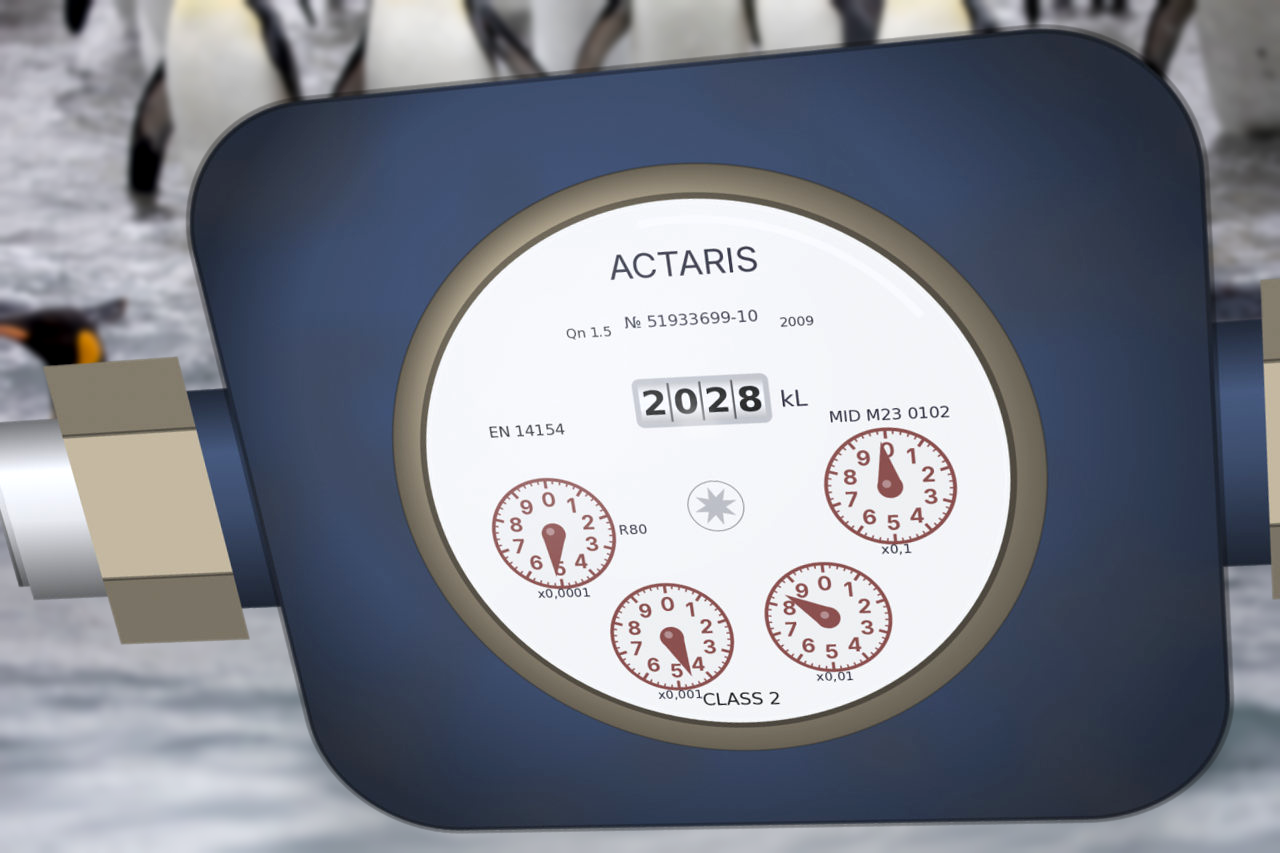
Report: kL 2027.9845
